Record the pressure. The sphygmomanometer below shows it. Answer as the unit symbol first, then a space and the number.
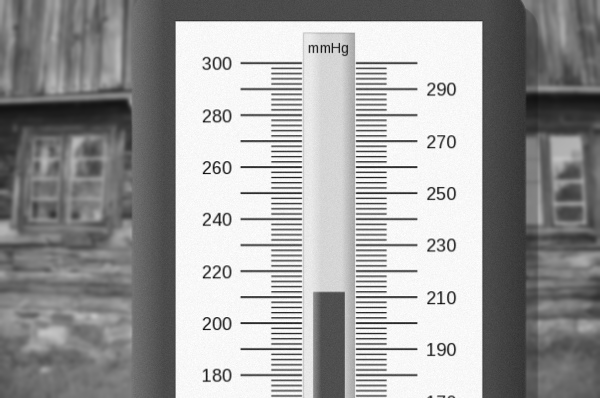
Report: mmHg 212
